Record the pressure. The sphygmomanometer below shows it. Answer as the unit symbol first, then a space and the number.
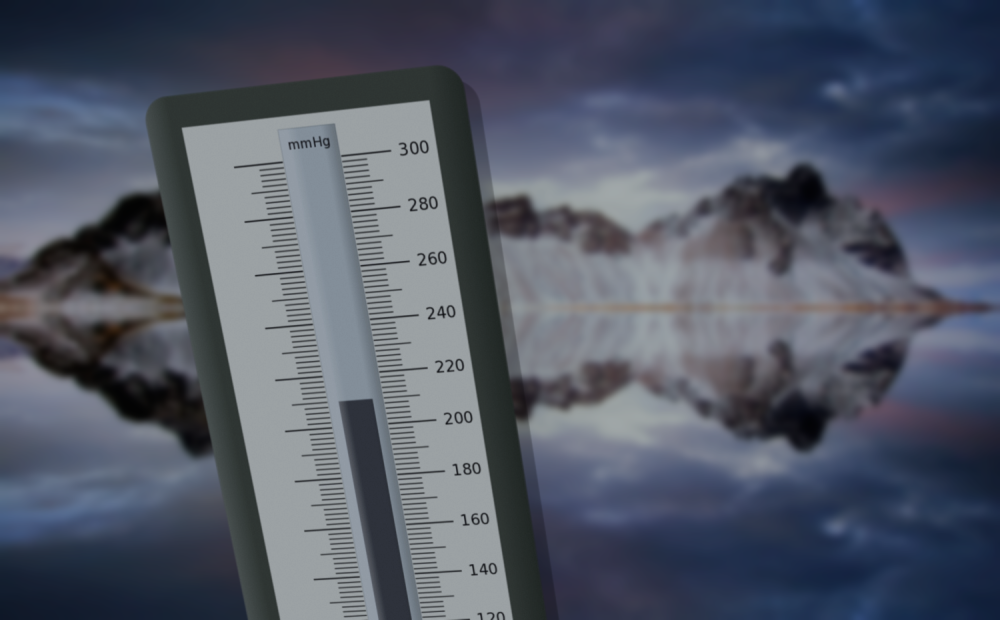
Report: mmHg 210
